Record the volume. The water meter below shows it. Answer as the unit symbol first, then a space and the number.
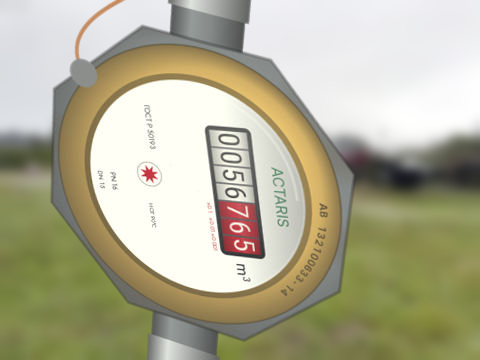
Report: m³ 56.765
